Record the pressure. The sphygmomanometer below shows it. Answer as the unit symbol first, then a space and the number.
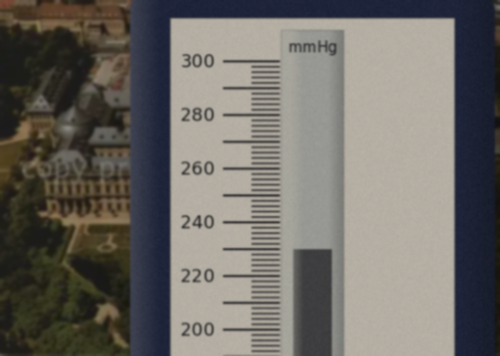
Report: mmHg 230
